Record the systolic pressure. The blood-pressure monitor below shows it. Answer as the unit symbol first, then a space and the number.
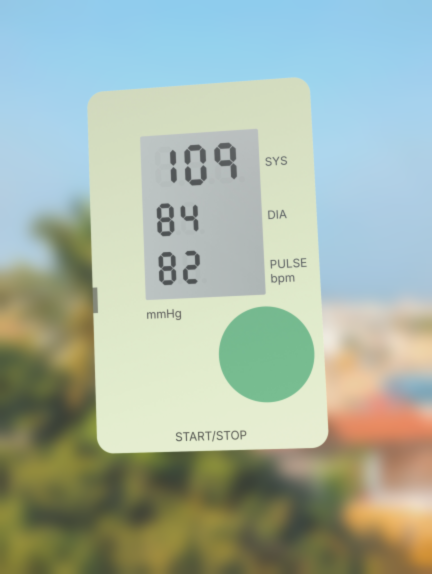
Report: mmHg 109
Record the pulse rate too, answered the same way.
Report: bpm 82
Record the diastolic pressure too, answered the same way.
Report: mmHg 84
